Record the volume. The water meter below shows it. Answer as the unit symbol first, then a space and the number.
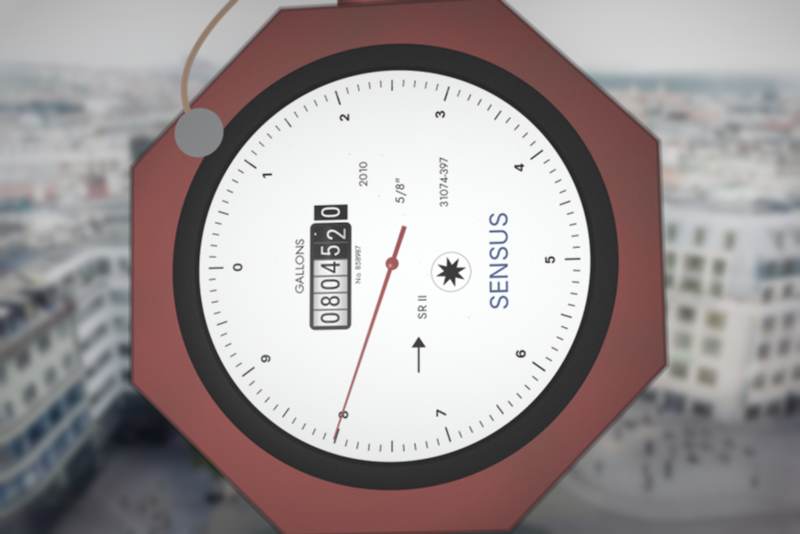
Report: gal 804518.0
